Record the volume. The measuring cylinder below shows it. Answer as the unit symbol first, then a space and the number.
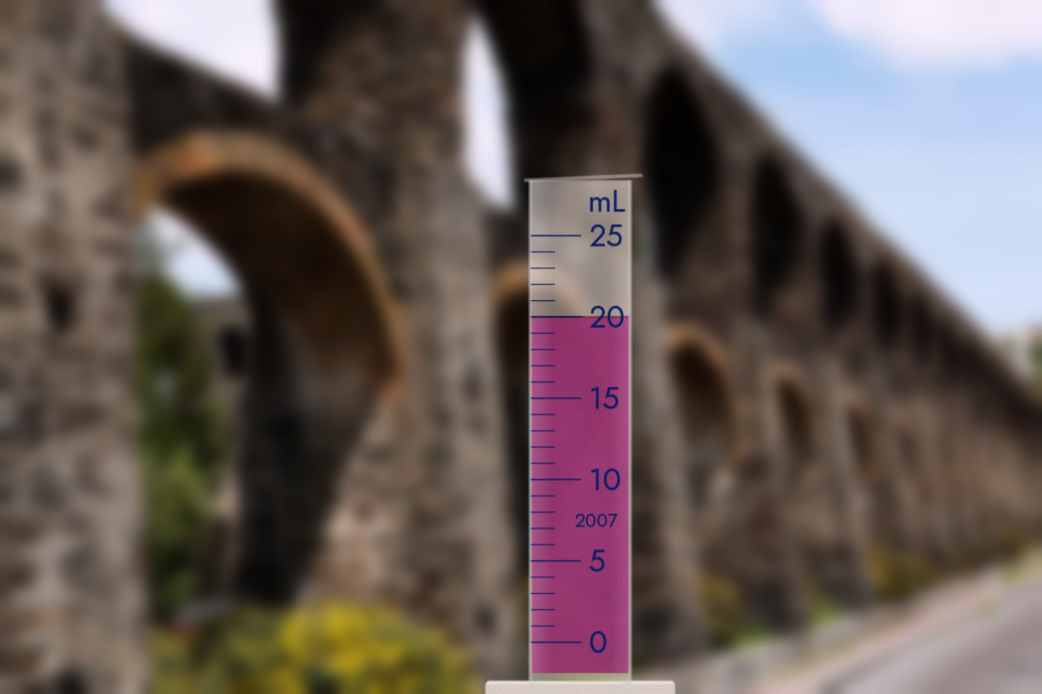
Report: mL 20
